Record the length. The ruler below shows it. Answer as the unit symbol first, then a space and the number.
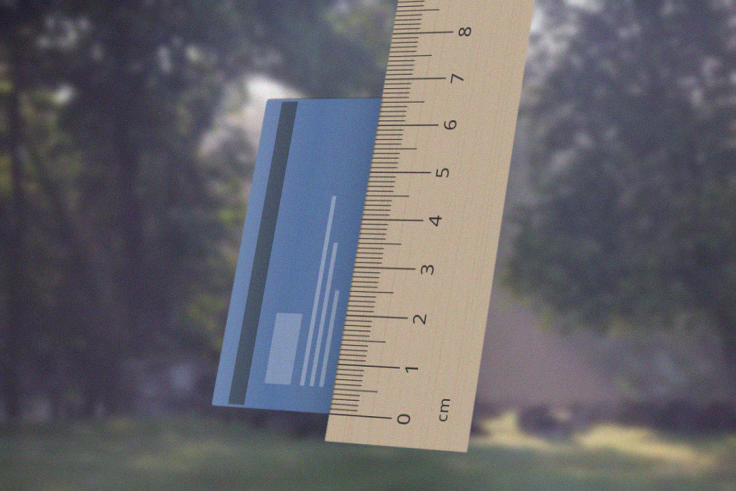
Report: cm 6.6
